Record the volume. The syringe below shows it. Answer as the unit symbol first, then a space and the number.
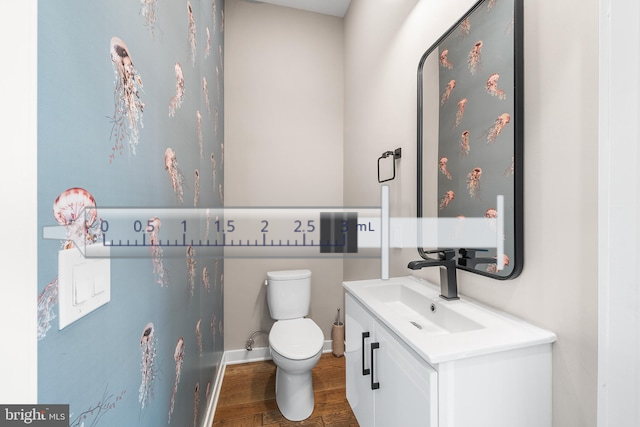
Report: mL 2.7
